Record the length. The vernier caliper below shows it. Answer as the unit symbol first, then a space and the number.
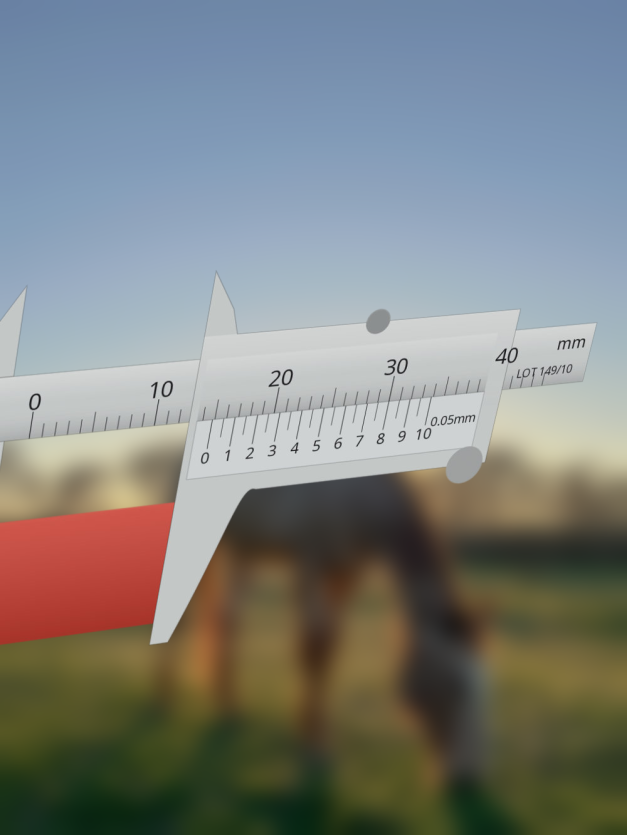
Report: mm 14.8
